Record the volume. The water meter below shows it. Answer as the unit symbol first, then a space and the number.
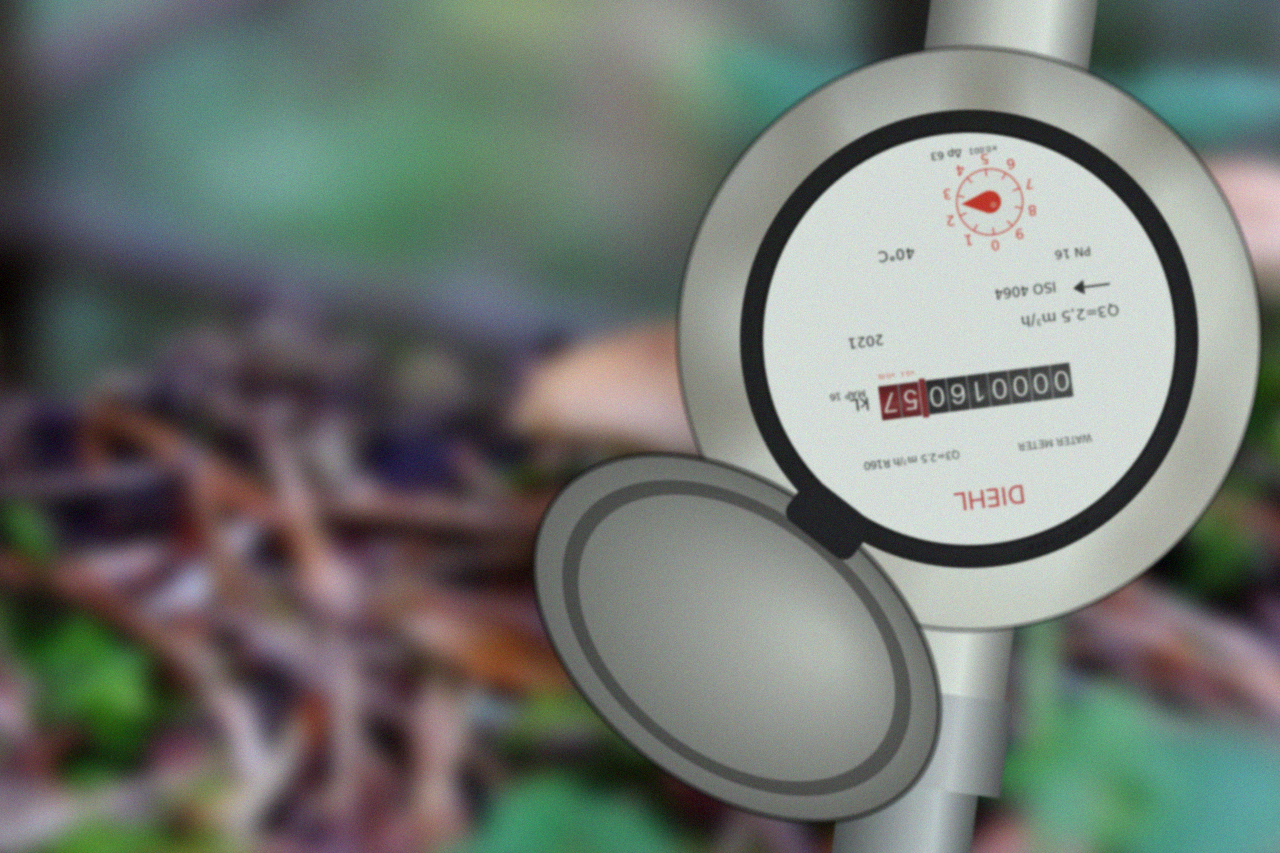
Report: kL 160.572
